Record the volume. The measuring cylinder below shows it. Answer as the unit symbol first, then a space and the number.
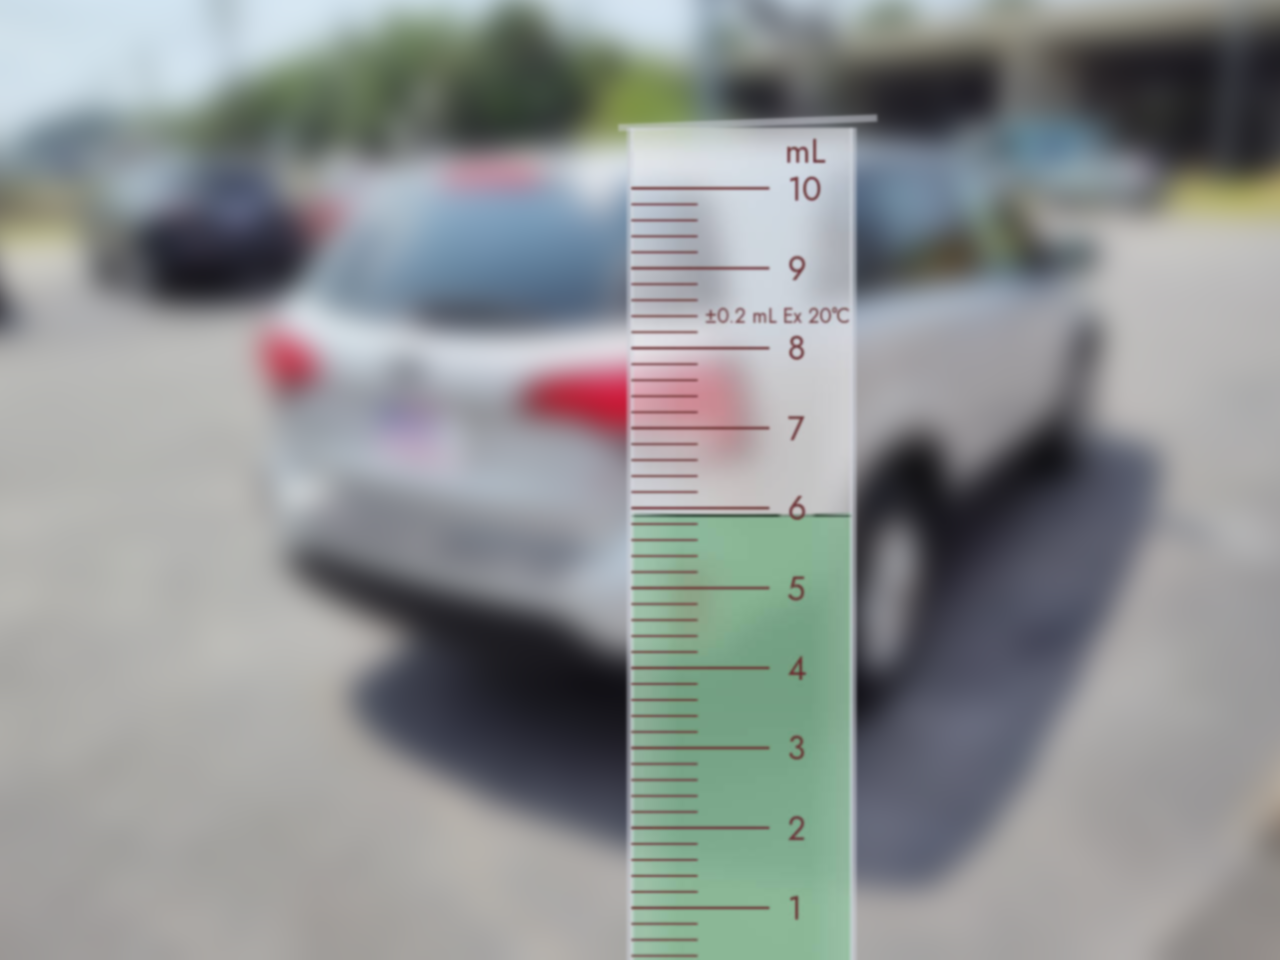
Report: mL 5.9
